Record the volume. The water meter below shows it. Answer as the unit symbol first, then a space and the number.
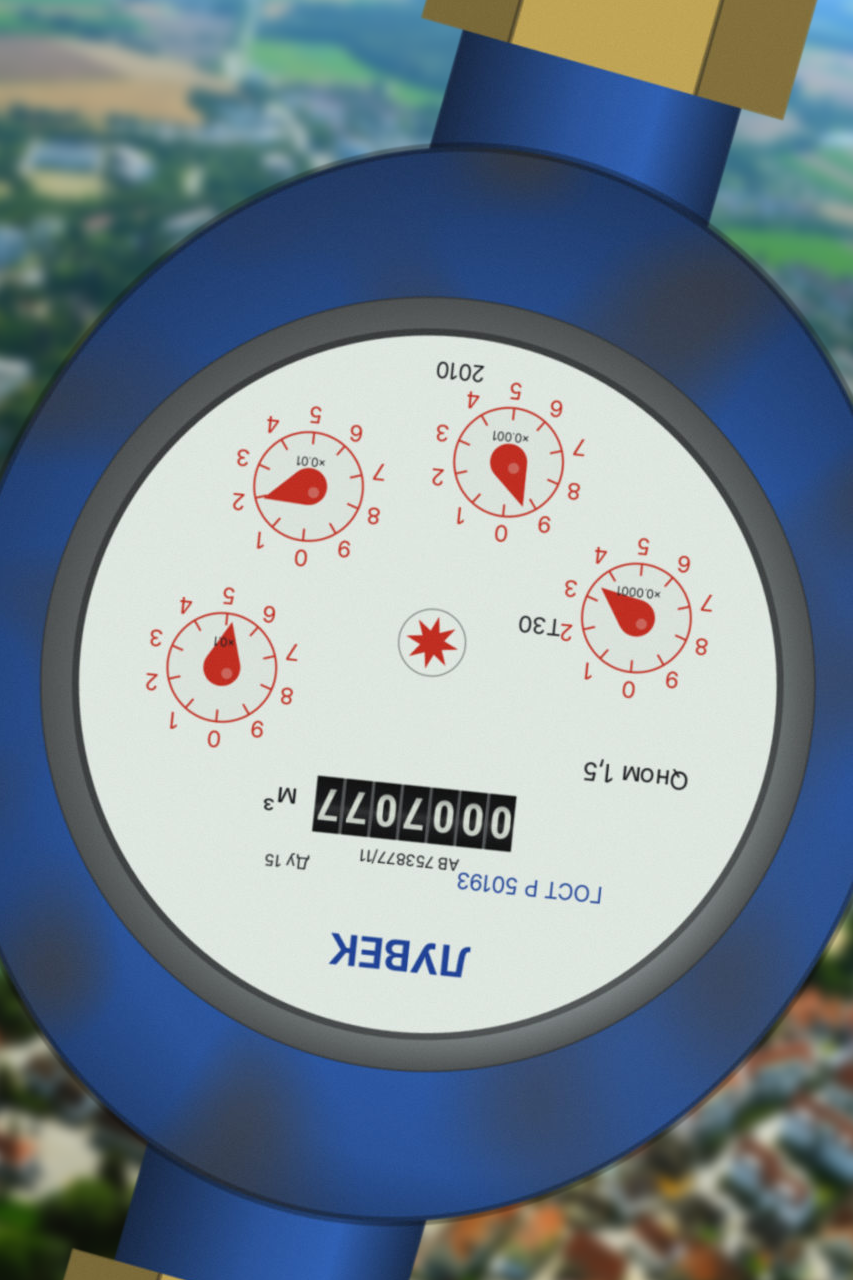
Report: m³ 7077.5193
